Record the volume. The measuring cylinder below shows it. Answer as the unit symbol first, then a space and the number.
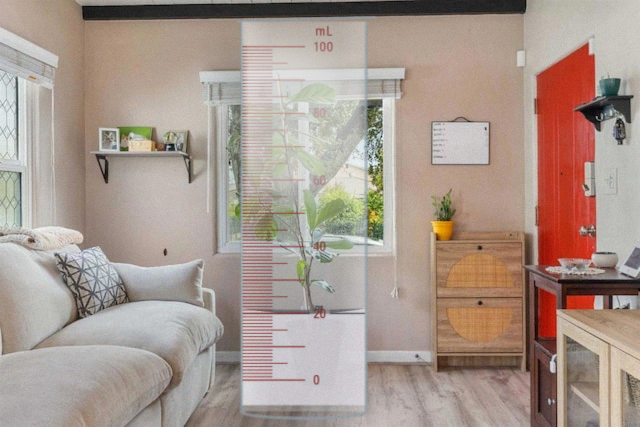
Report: mL 20
